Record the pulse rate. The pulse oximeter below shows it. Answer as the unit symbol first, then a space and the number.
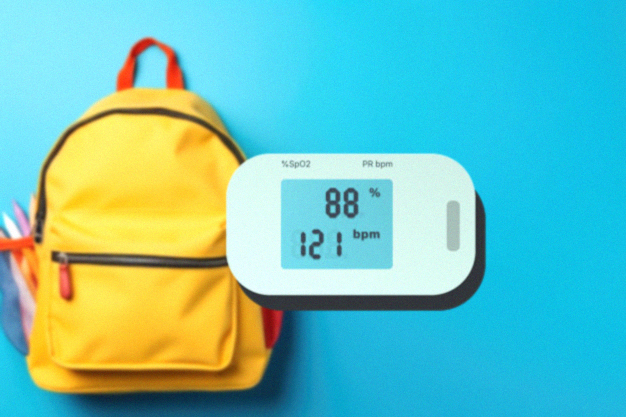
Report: bpm 121
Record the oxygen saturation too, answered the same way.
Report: % 88
